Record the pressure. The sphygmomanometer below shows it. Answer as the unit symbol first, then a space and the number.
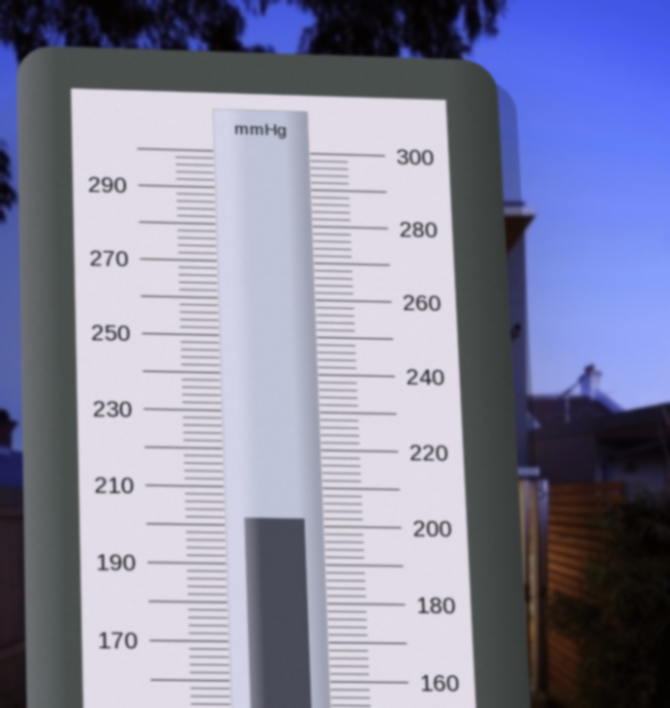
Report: mmHg 202
